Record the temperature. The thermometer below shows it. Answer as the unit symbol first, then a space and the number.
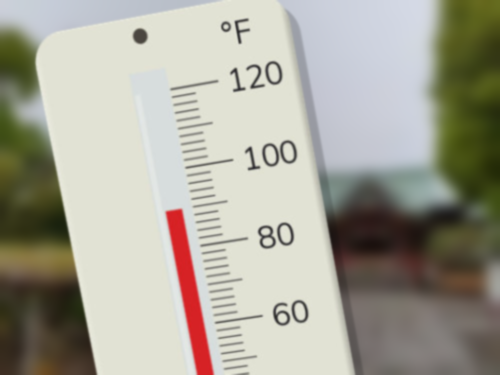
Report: °F 90
